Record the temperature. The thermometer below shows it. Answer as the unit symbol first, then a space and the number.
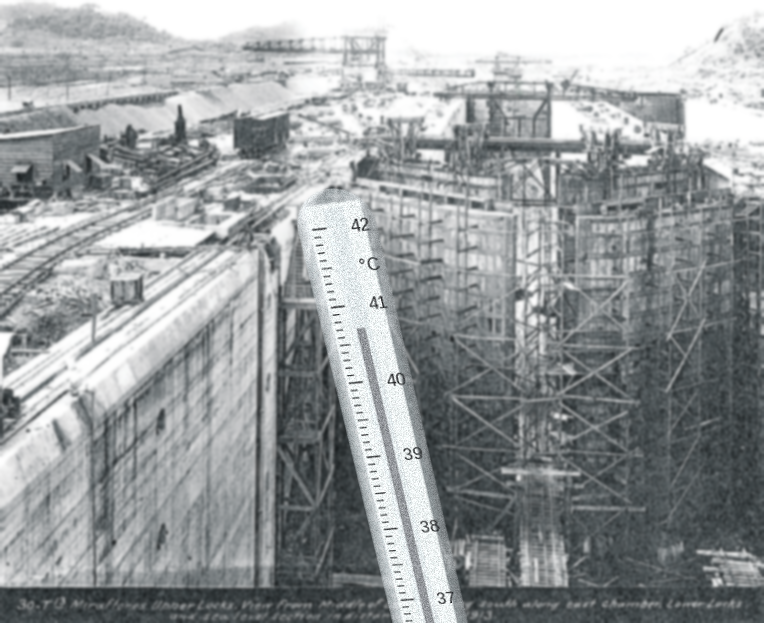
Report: °C 40.7
